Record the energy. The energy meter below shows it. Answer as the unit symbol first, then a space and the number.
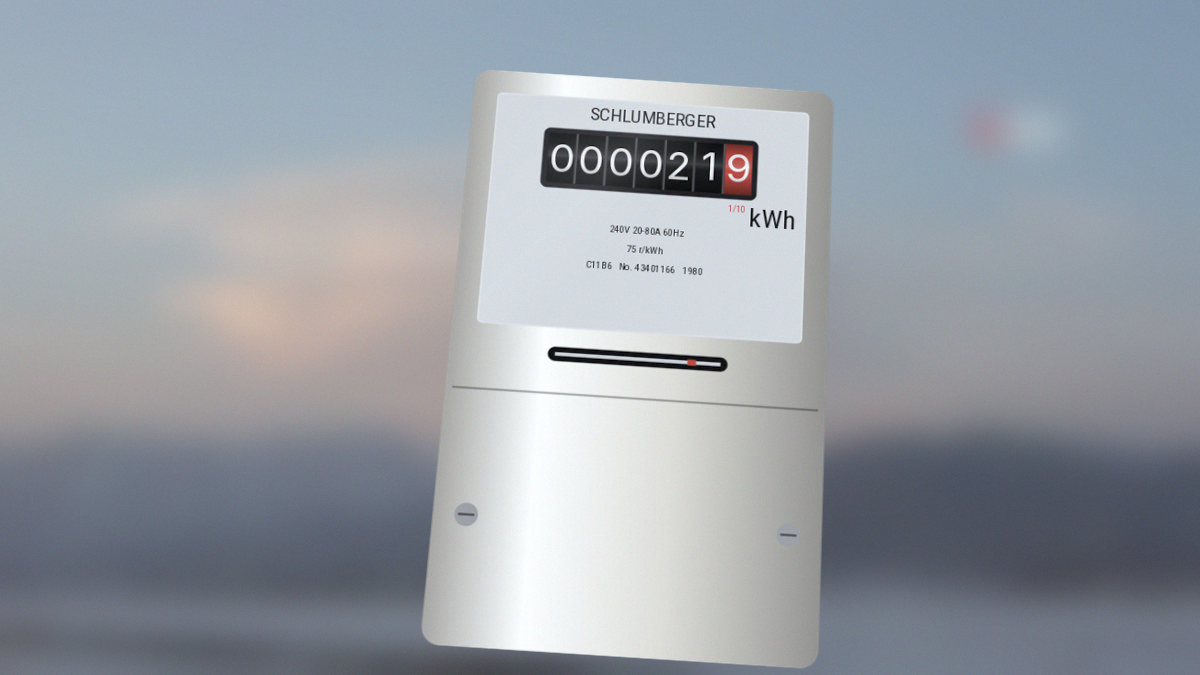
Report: kWh 21.9
